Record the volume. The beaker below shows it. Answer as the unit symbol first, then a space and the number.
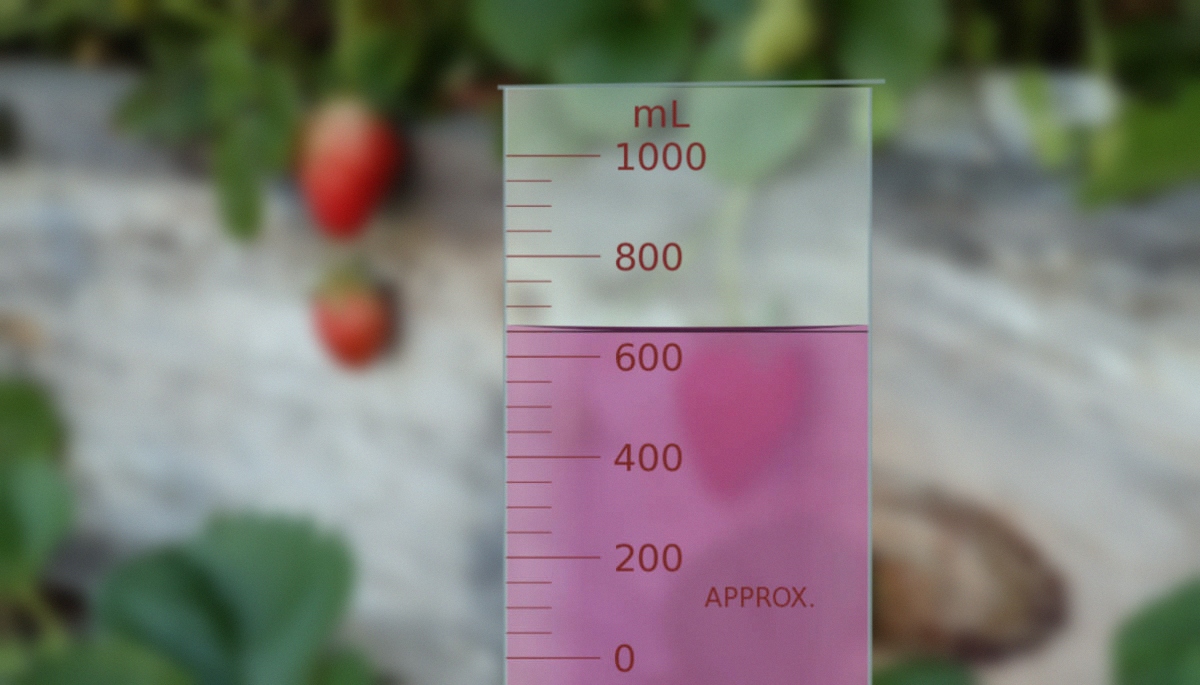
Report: mL 650
